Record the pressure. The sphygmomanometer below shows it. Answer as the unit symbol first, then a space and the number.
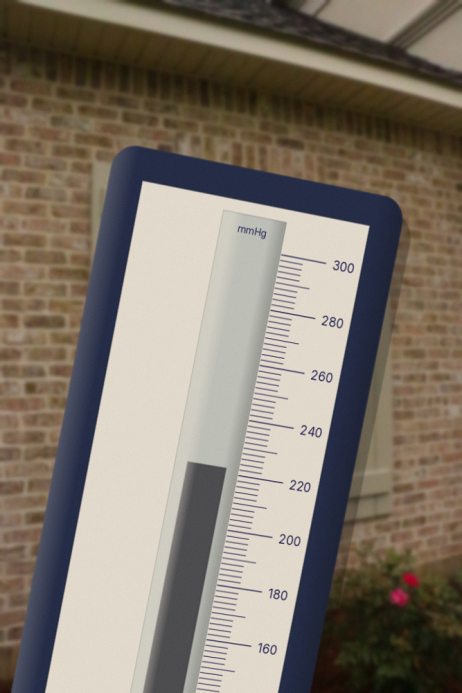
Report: mmHg 222
